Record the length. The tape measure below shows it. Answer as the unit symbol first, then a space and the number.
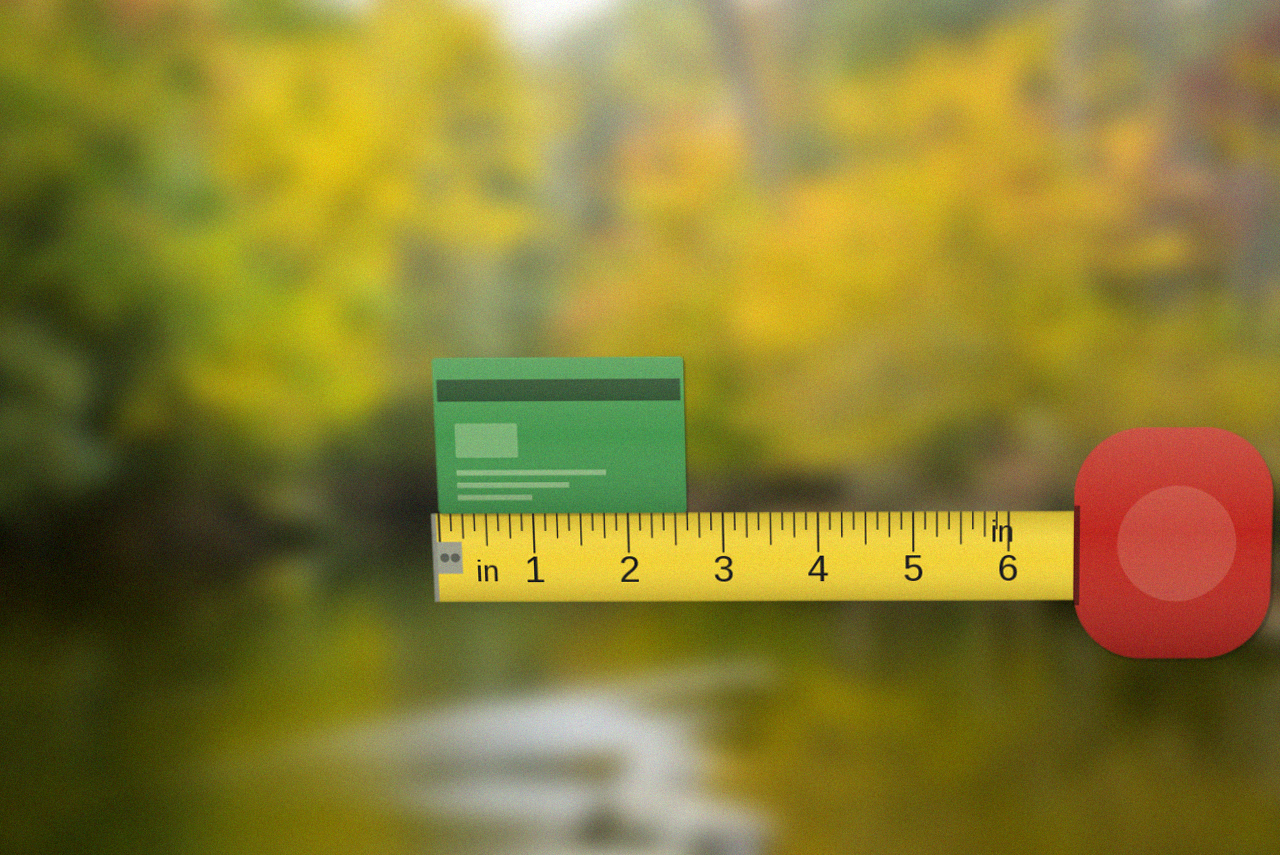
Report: in 2.625
